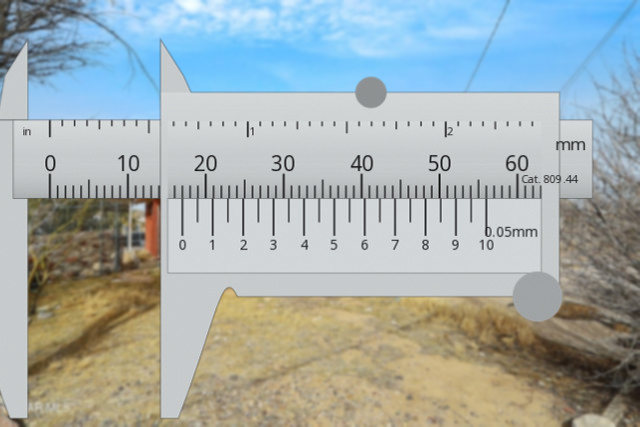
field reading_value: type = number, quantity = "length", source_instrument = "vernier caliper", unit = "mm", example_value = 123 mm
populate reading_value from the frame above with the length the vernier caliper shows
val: 17.0 mm
